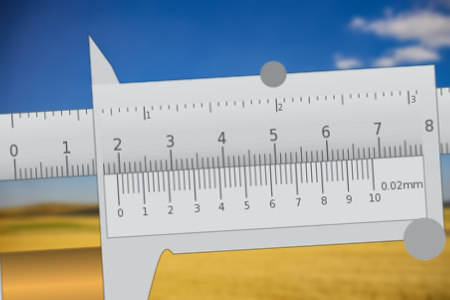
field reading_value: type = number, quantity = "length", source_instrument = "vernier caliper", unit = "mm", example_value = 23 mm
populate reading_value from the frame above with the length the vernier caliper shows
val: 19.5 mm
